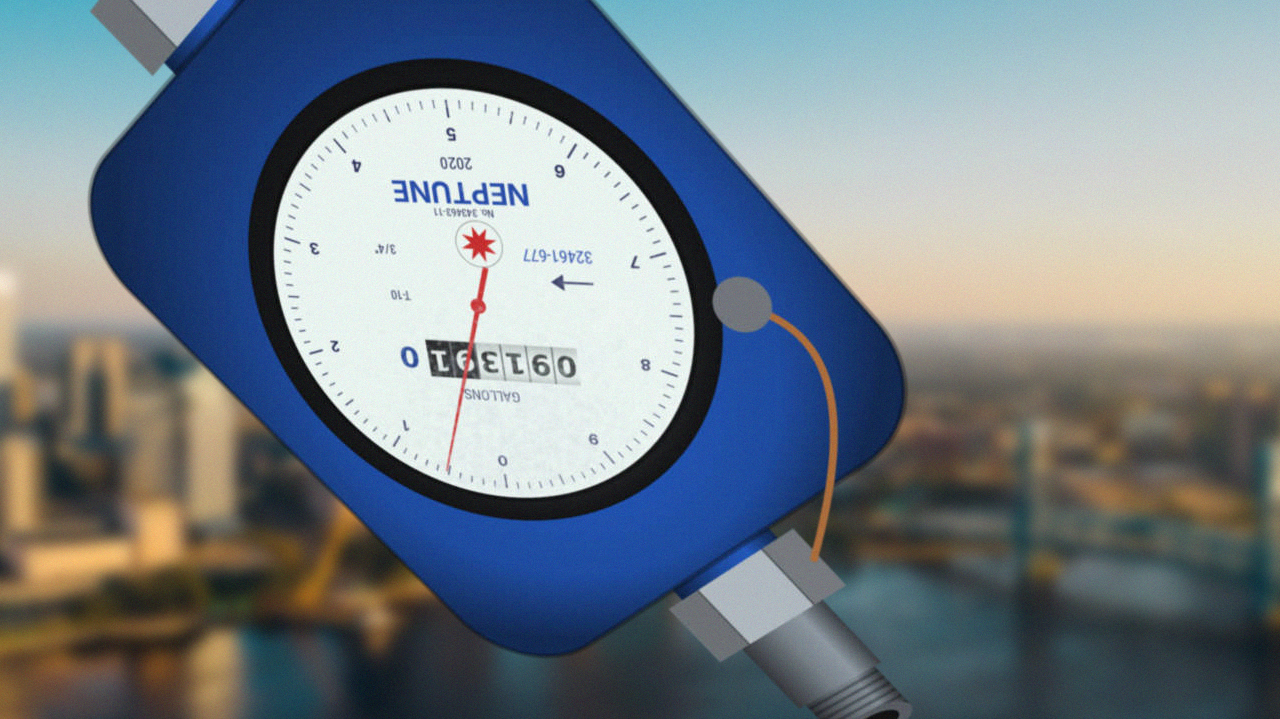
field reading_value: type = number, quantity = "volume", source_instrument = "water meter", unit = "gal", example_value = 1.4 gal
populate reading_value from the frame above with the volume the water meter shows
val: 913910.5 gal
